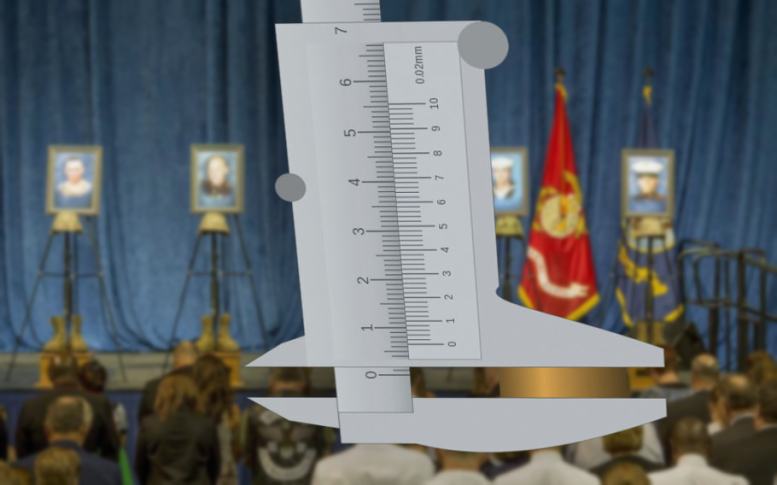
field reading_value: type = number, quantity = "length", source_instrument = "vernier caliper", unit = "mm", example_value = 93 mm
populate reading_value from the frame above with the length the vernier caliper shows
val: 6.5 mm
